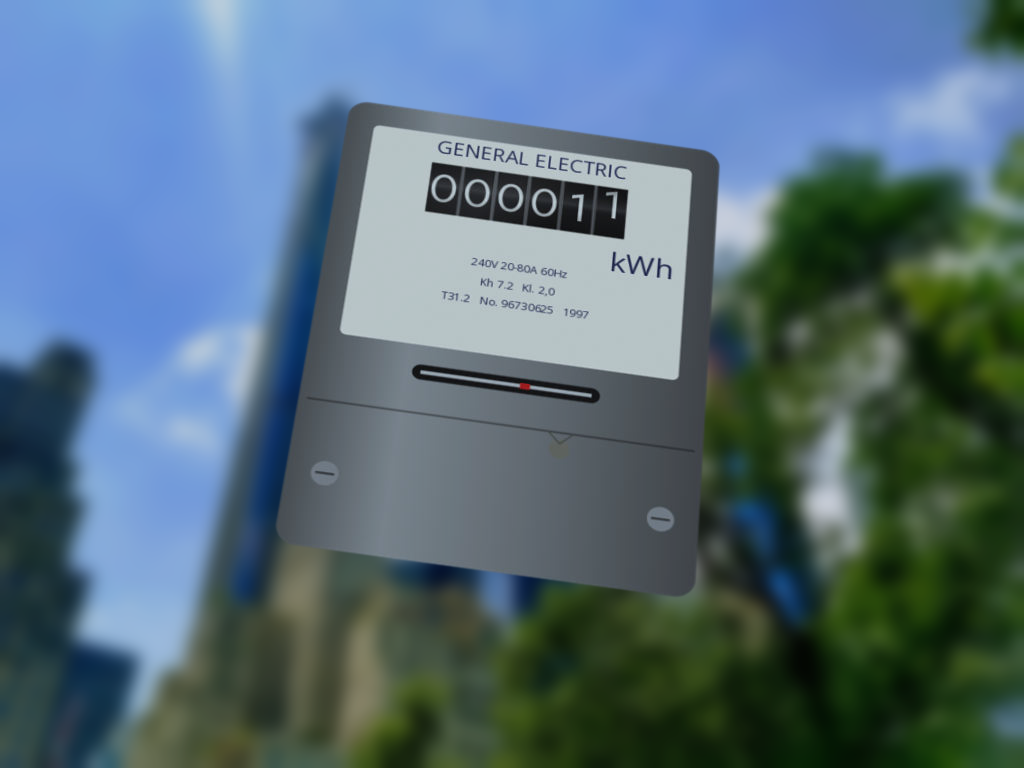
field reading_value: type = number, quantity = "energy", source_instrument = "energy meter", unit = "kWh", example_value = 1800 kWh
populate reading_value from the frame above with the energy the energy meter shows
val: 11 kWh
